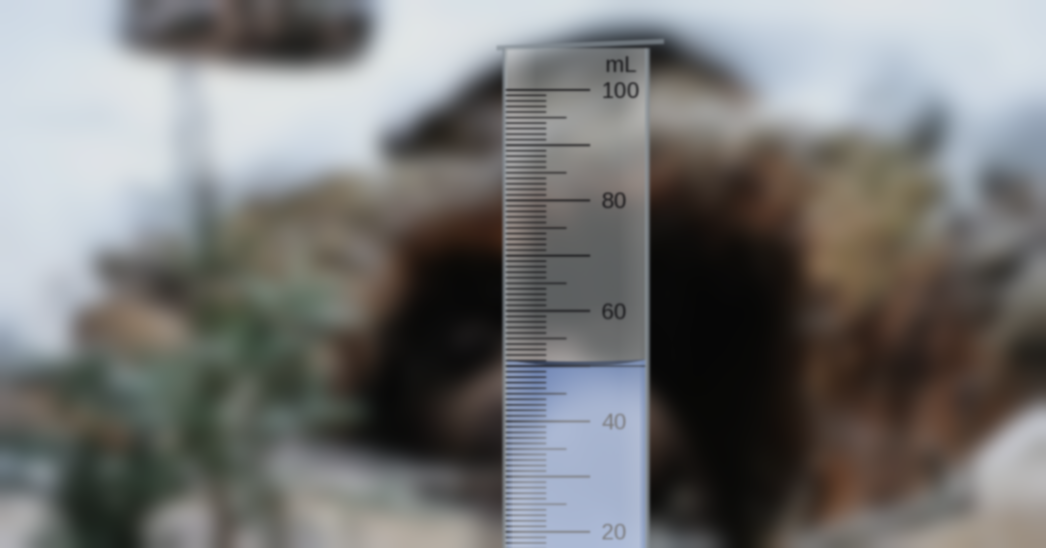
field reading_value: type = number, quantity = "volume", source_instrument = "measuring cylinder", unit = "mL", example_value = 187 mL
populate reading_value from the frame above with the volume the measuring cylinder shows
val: 50 mL
